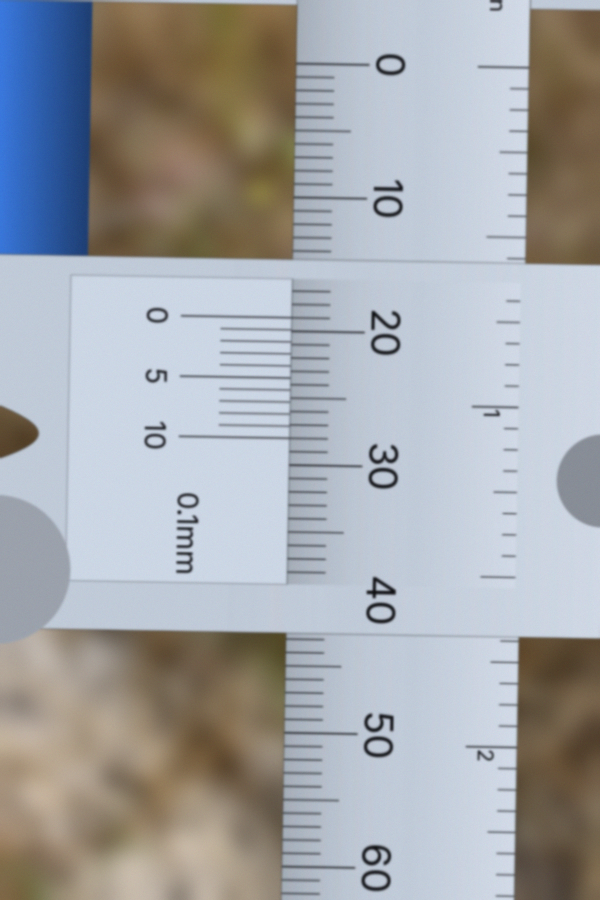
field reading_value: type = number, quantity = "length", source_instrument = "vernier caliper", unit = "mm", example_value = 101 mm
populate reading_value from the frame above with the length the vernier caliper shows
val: 19.0 mm
